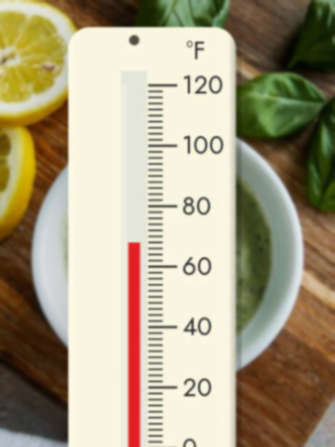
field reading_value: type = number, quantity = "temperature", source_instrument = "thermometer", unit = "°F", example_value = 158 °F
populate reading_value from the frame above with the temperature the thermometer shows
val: 68 °F
